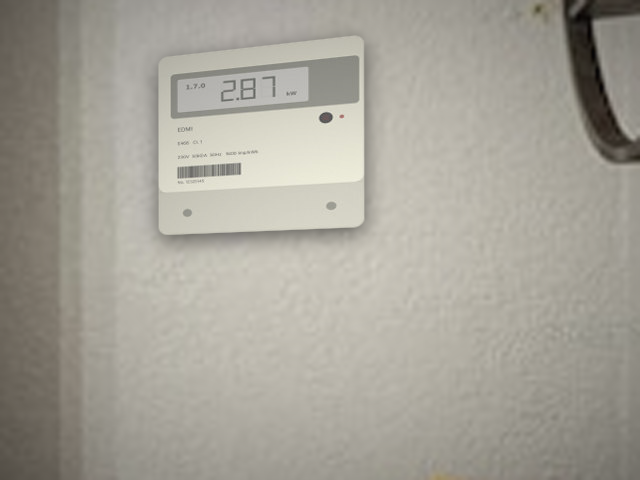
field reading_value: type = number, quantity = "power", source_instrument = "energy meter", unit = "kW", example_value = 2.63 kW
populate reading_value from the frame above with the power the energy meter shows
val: 2.87 kW
